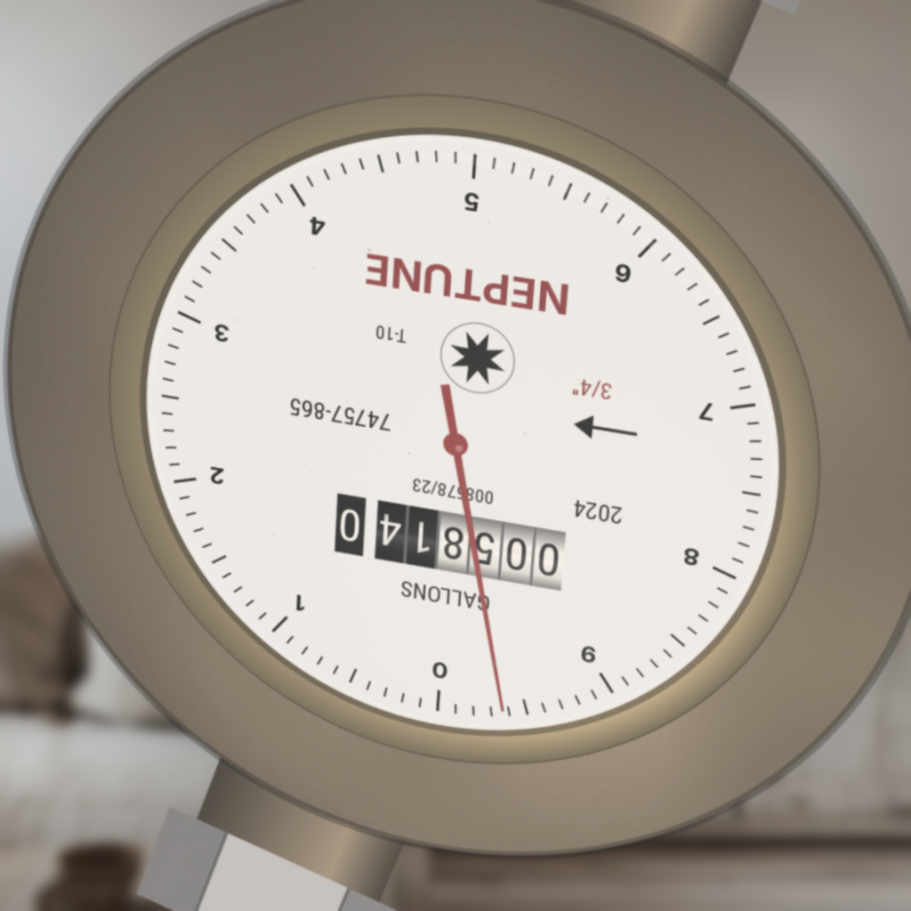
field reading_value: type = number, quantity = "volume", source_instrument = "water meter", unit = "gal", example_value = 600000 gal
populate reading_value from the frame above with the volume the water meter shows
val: 58139.6 gal
